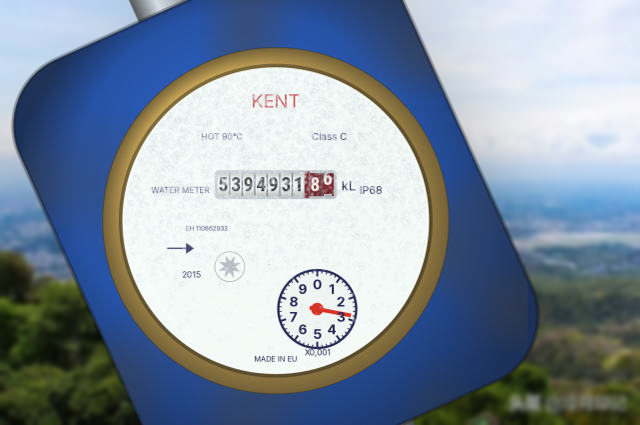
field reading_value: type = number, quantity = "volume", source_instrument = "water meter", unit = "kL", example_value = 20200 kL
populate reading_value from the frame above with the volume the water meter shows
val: 5394931.862 kL
